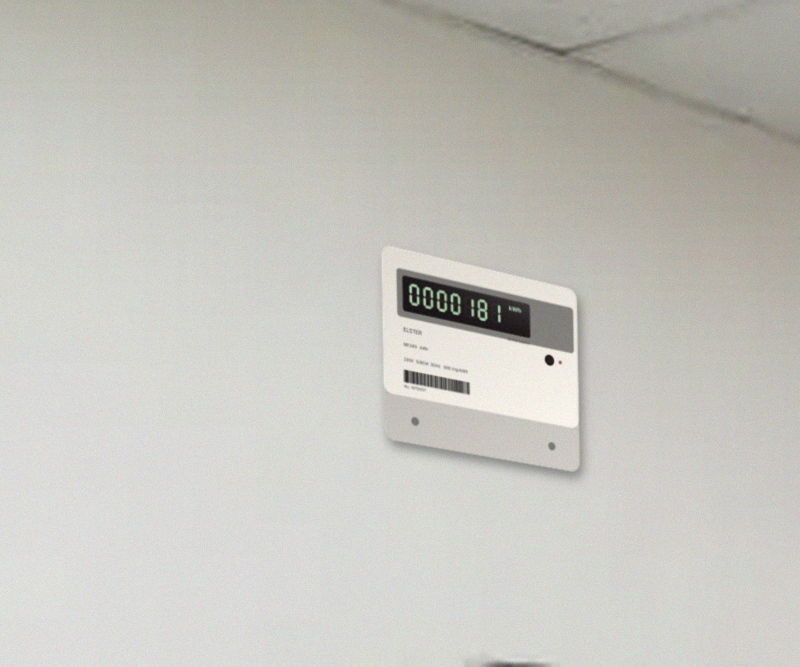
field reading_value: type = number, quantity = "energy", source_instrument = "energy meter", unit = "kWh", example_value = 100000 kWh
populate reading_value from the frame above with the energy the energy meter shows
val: 181 kWh
